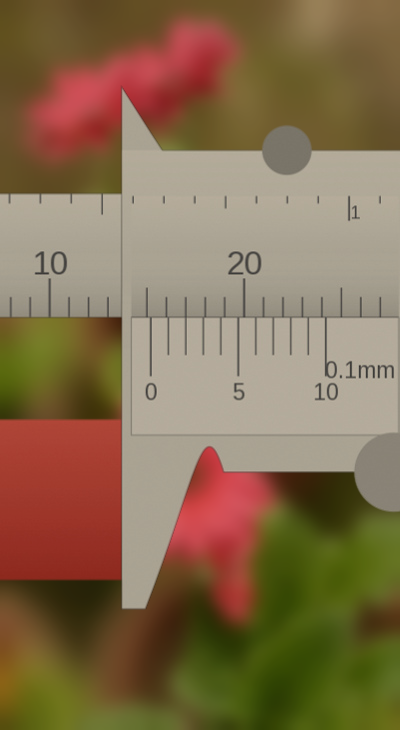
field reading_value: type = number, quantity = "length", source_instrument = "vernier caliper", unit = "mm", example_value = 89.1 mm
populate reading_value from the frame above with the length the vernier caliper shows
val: 15.2 mm
